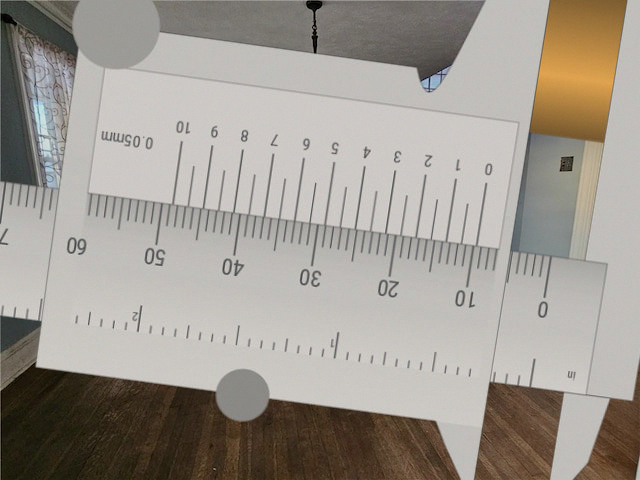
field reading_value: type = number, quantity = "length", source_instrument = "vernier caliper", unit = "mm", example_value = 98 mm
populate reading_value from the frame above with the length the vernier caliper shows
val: 9.6 mm
